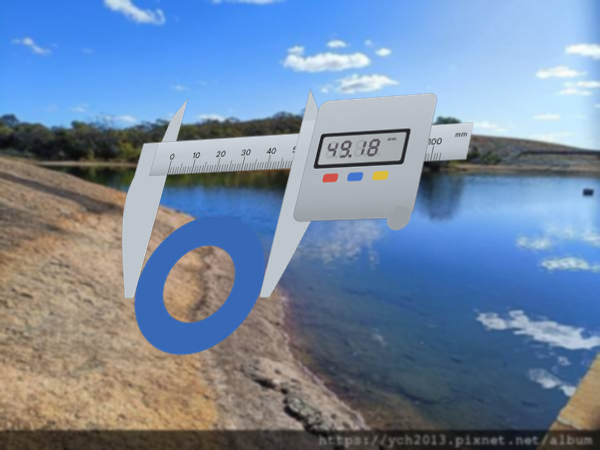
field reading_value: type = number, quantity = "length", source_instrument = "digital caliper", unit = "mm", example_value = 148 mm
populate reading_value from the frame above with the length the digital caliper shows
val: 49.18 mm
